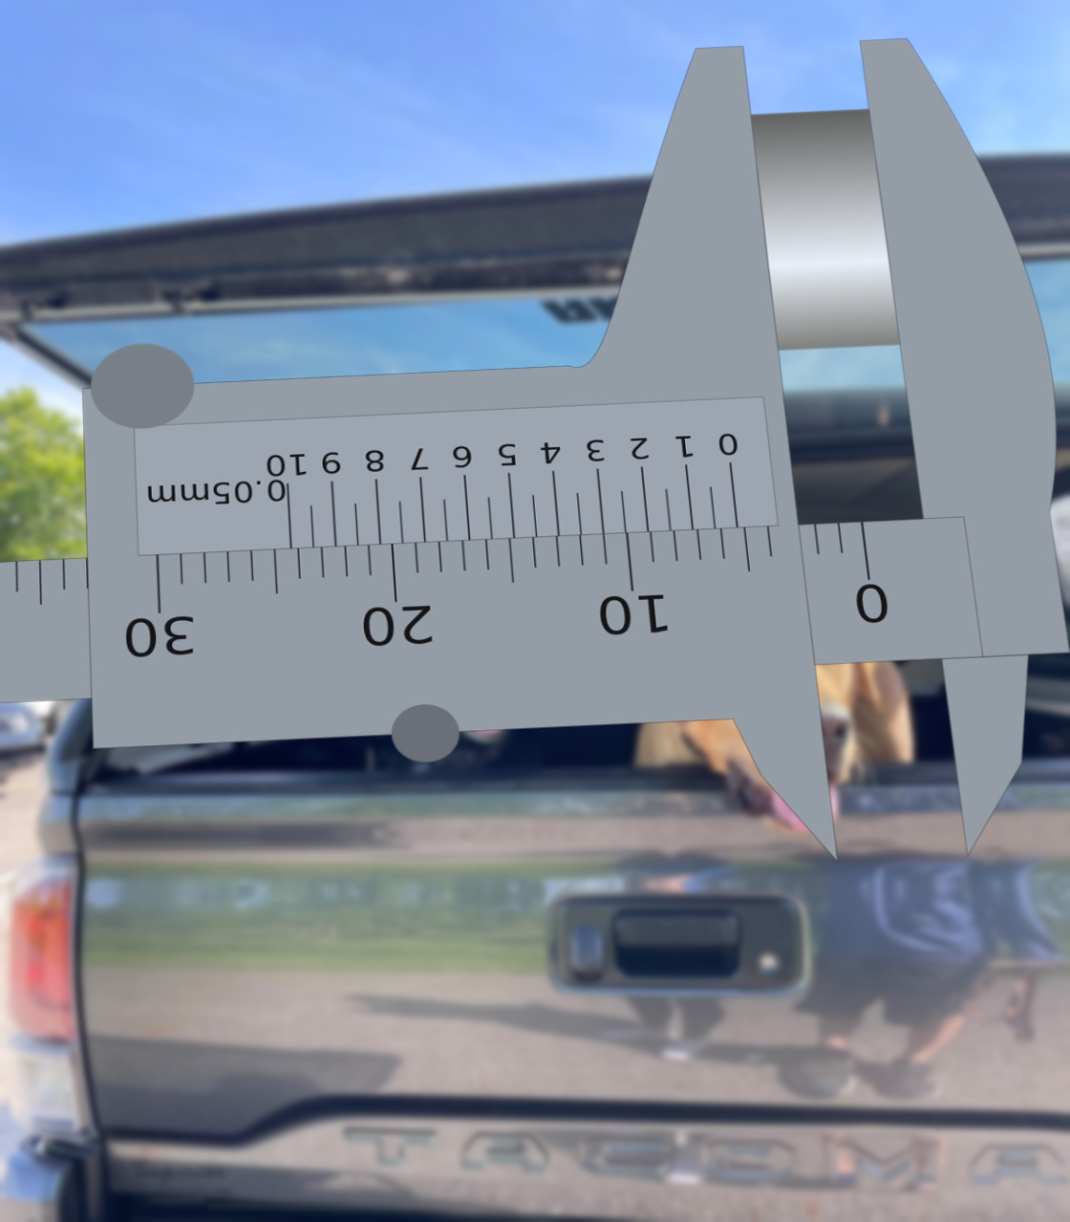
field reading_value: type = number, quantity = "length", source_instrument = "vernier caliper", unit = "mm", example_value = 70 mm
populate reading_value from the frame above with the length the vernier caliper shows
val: 5.30 mm
